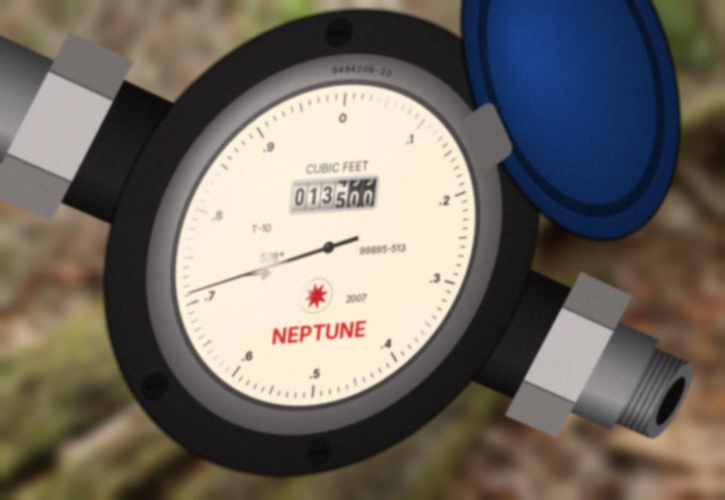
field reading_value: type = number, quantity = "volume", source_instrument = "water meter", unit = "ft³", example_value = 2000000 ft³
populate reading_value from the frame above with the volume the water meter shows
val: 13499.71 ft³
